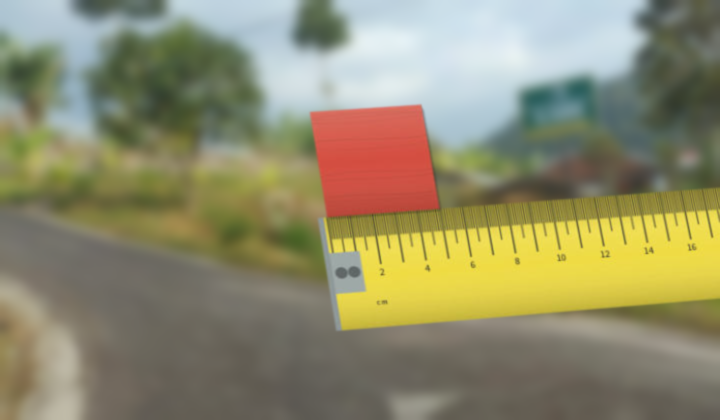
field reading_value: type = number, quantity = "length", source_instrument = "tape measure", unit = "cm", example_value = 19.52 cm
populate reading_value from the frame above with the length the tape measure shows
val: 5 cm
